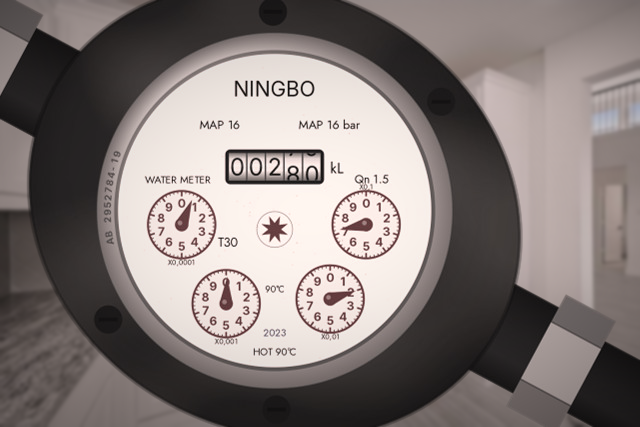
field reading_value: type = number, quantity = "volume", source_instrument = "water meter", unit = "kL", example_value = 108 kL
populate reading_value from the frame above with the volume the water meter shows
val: 279.7200 kL
